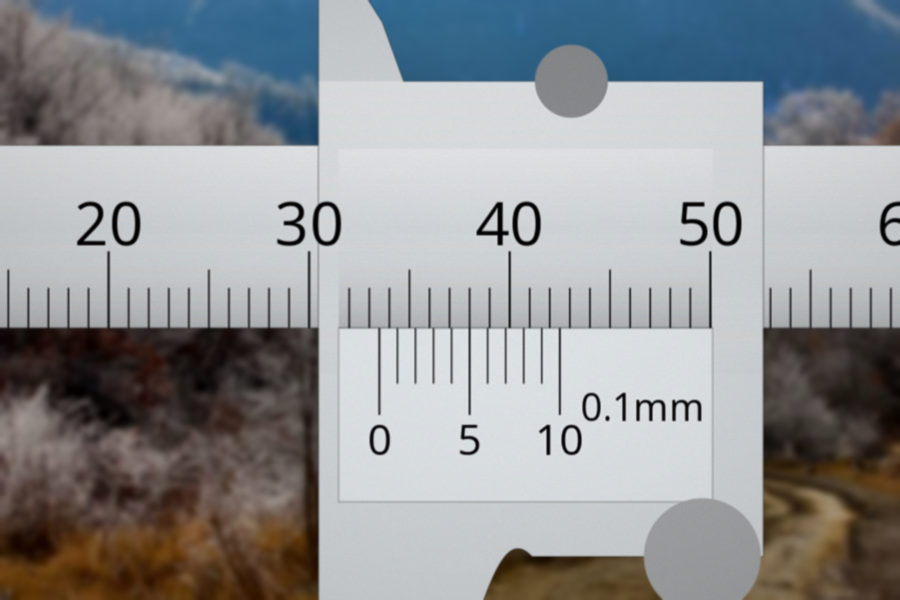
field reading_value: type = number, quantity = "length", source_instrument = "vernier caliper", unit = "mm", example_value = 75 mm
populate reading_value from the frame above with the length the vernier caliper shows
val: 33.5 mm
